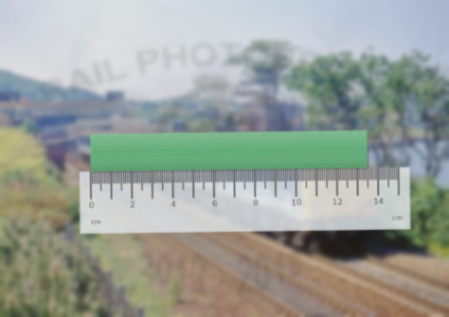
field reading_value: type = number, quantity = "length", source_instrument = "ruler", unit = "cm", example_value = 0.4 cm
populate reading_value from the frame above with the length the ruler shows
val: 13.5 cm
